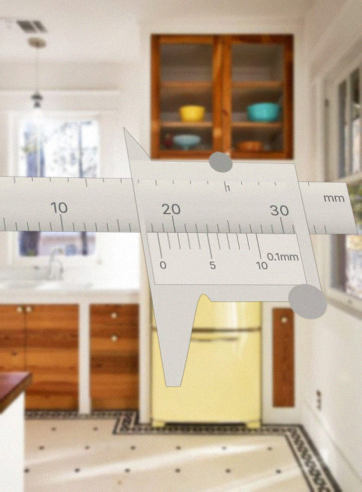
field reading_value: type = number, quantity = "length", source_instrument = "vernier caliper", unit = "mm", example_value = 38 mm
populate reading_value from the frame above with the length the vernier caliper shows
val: 18.4 mm
